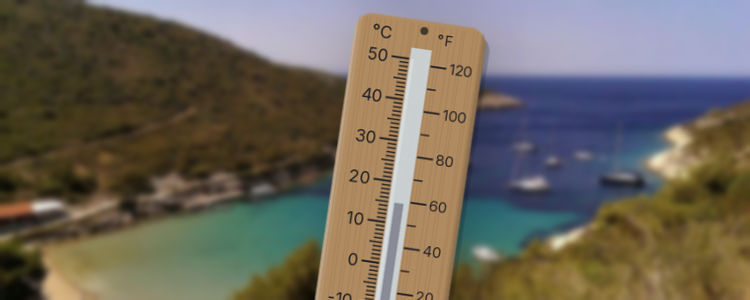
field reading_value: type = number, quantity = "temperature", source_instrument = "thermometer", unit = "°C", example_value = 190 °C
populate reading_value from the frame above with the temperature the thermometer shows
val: 15 °C
